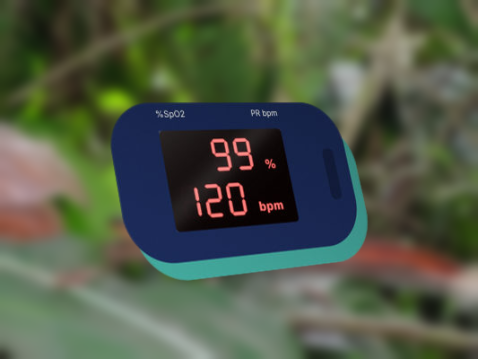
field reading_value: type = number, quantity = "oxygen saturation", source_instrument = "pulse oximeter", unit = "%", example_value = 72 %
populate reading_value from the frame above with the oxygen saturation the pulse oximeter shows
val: 99 %
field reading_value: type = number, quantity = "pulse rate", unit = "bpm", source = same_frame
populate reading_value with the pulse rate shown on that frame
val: 120 bpm
